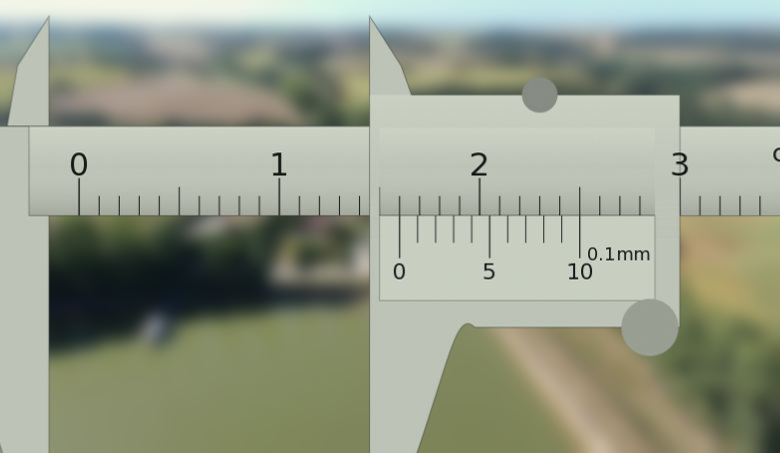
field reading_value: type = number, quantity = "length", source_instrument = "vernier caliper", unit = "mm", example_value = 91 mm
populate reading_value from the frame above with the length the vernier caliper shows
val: 16.0 mm
